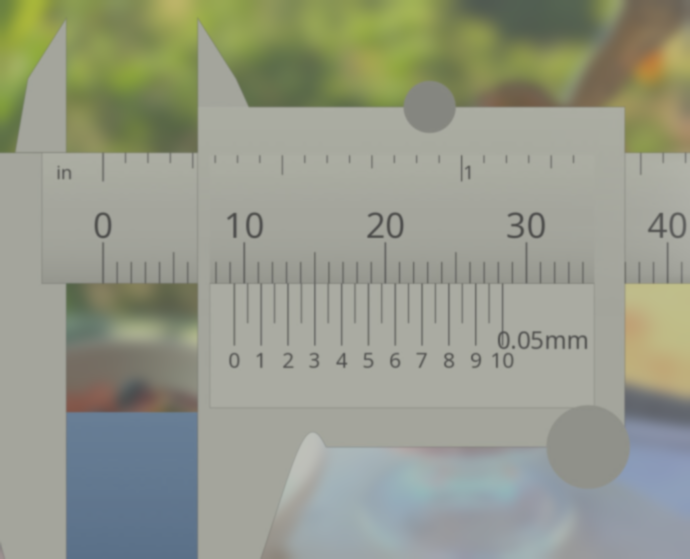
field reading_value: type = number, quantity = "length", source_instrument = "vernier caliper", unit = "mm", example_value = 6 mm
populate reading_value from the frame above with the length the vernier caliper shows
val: 9.3 mm
